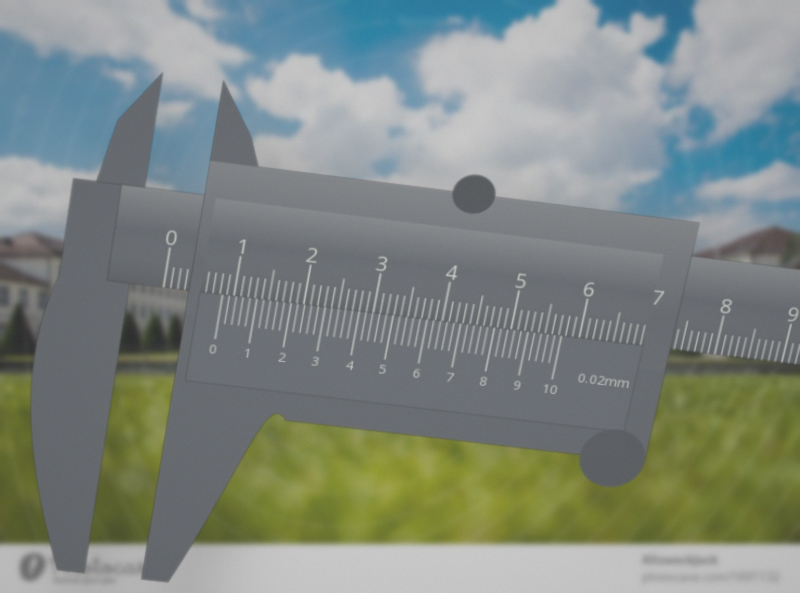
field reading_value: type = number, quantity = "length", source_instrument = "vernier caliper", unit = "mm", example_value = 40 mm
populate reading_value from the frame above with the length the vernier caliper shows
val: 8.4 mm
